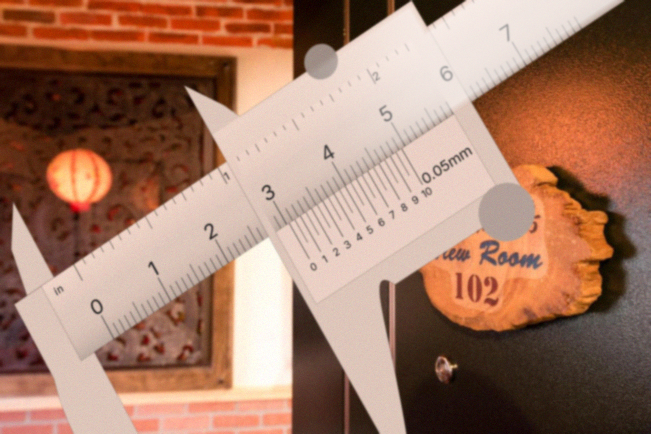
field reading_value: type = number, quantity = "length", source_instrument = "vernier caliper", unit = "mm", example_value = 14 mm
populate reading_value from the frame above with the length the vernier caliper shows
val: 30.4 mm
